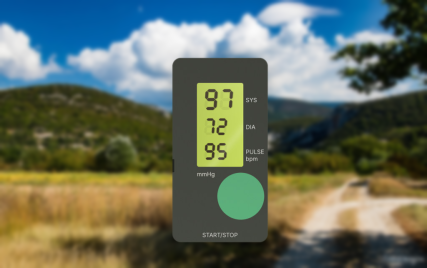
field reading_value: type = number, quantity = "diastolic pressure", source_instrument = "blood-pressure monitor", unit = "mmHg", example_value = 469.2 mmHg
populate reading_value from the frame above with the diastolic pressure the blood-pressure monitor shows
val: 72 mmHg
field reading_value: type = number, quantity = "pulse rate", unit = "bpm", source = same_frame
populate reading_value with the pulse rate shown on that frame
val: 95 bpm
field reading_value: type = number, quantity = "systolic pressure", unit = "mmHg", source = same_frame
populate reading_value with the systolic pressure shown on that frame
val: 97 mmHg
